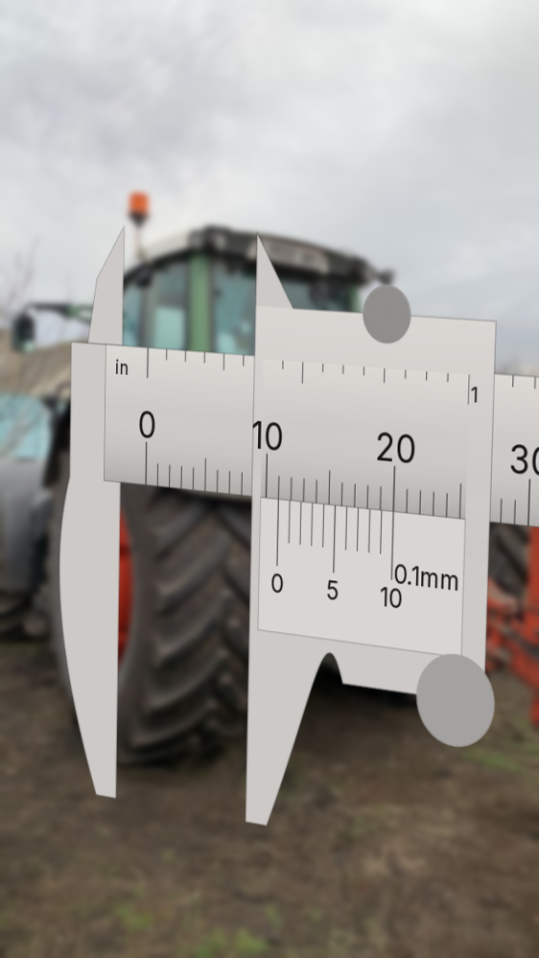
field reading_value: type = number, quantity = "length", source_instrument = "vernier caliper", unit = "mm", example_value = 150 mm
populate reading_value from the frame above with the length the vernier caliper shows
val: 11.0 mm
